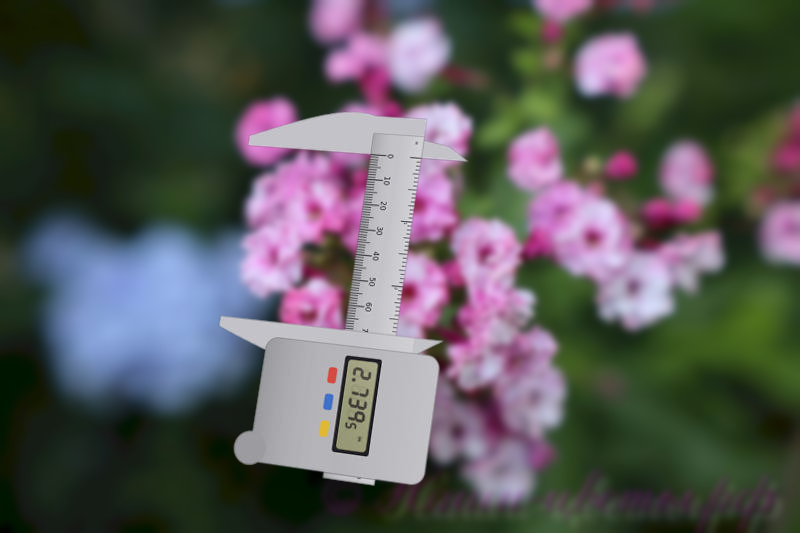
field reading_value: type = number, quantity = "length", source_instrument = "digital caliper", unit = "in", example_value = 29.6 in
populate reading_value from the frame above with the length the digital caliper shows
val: 2.7395 in
